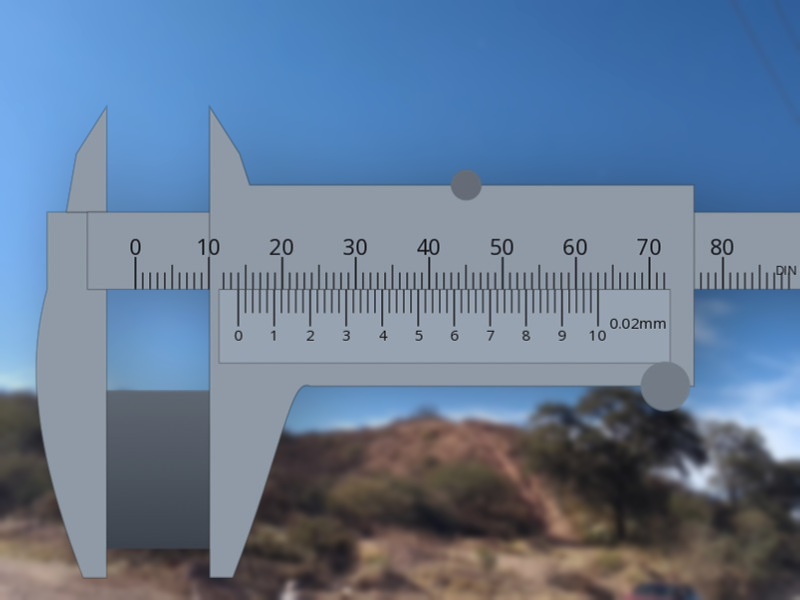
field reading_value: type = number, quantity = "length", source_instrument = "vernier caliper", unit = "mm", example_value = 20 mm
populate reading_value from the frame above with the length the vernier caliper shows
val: 14.0 mm
